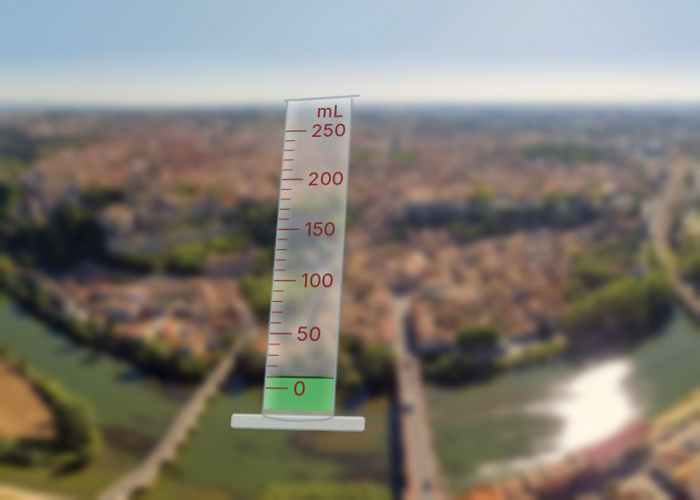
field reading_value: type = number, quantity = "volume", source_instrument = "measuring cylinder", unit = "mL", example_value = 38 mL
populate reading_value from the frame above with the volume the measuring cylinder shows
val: 10 mL
